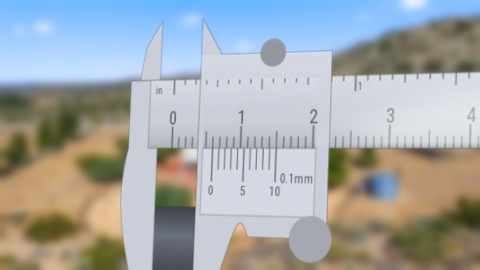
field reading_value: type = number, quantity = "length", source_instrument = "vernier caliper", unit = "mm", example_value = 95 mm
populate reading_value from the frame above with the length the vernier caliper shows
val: 6.0 mm
